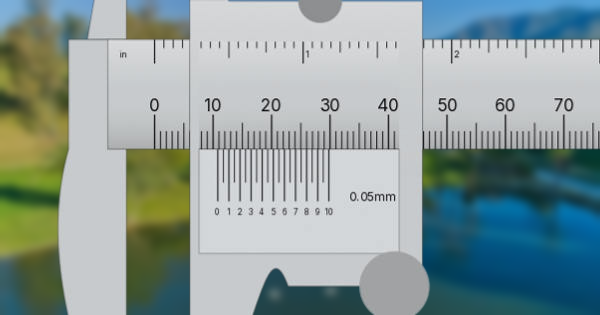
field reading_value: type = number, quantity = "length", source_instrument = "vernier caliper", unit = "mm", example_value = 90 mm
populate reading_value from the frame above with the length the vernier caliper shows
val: 10.8 mm
